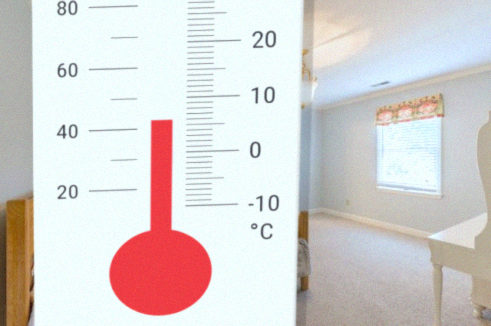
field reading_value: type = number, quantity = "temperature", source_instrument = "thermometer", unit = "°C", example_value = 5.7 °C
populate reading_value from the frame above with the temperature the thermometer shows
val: 6 °C
